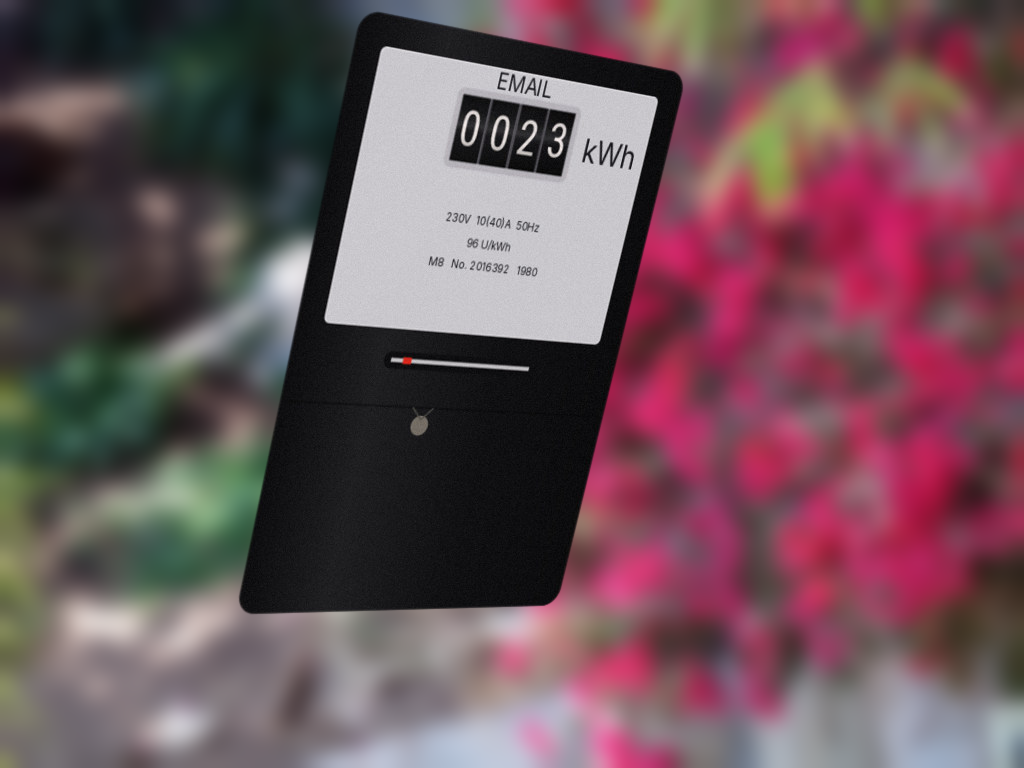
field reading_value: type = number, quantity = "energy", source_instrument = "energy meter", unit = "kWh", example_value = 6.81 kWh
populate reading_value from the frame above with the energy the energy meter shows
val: 23 kWh
